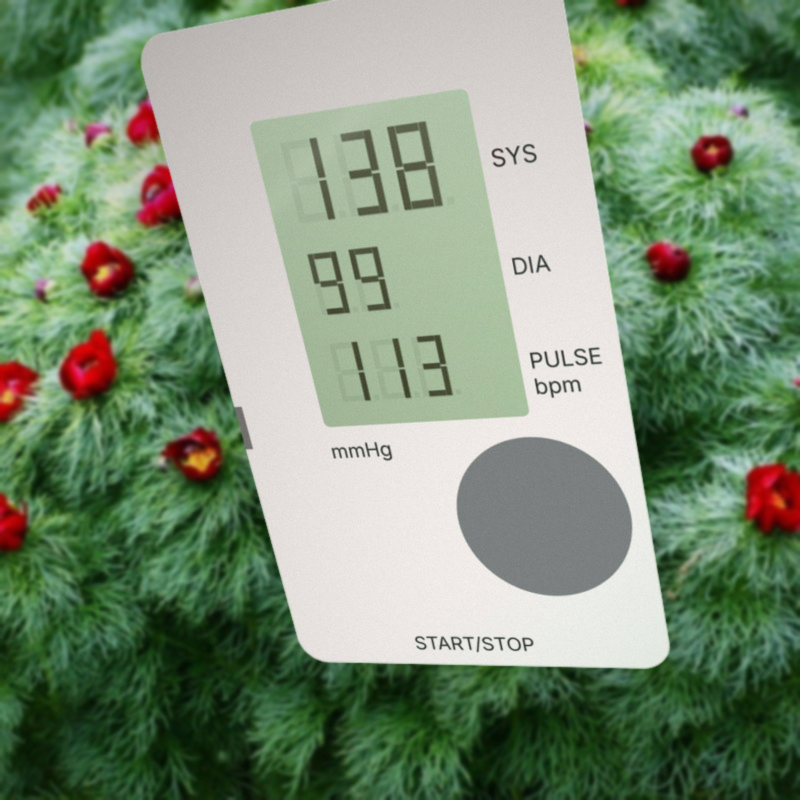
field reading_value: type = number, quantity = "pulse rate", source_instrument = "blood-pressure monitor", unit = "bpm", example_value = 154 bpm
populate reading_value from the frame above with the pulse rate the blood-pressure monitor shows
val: 113 bpm
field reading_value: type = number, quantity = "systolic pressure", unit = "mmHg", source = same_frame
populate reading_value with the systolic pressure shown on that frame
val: 138 mmHg
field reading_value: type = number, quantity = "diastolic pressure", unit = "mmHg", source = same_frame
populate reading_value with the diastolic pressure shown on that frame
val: 99 mmHg
